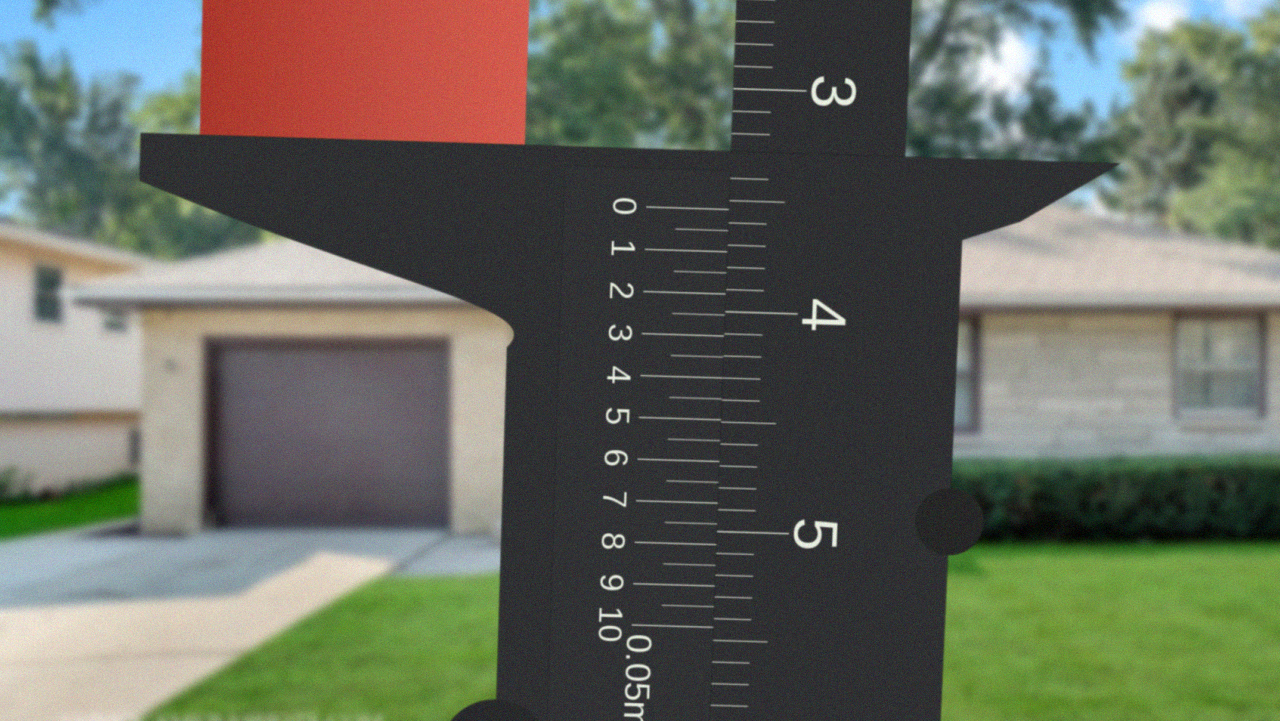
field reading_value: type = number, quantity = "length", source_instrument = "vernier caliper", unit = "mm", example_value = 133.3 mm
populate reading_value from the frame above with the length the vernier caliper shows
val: 35.4 mm
